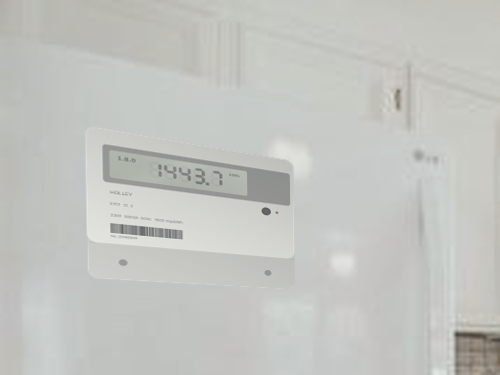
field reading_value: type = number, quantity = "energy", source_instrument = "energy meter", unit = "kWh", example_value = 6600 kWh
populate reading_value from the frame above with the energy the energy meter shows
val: 1443.7 kWh
